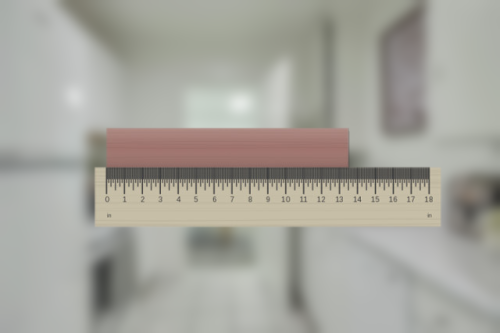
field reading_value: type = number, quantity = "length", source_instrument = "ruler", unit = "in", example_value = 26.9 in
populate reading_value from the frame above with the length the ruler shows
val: 13.5 in
